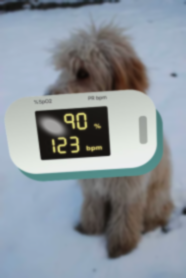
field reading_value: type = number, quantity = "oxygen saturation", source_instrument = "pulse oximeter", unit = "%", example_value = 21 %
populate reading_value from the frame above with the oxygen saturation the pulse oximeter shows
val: 90 %
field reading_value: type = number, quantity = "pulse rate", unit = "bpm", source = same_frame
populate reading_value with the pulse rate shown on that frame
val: 123 bpm
